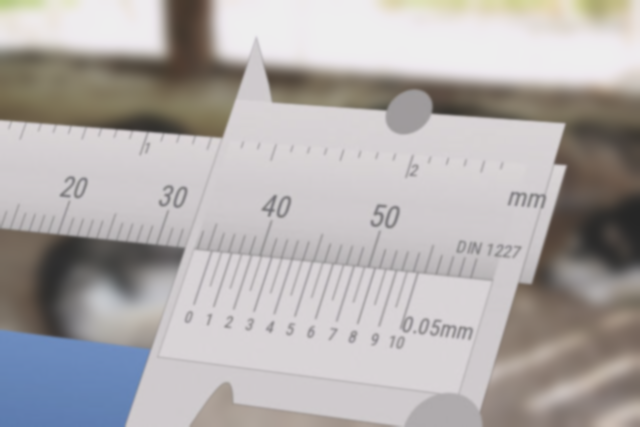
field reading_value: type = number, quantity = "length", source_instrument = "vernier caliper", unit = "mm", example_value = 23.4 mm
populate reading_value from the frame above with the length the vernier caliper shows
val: 35.4 mm
